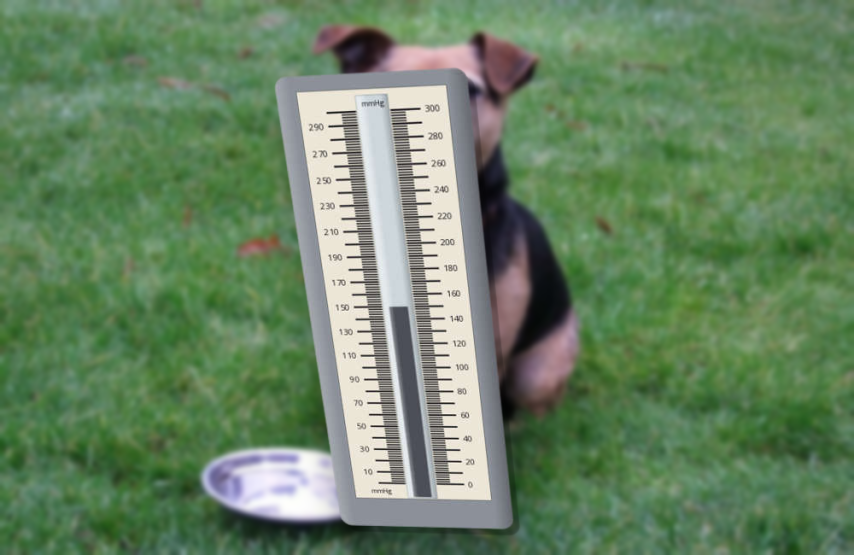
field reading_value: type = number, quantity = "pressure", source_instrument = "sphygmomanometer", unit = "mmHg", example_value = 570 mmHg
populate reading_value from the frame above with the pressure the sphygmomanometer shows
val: 150 mmHg
